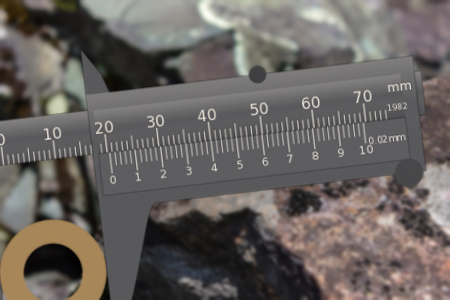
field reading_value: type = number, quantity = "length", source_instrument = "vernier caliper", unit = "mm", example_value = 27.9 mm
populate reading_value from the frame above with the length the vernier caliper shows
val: 20.5 mm
